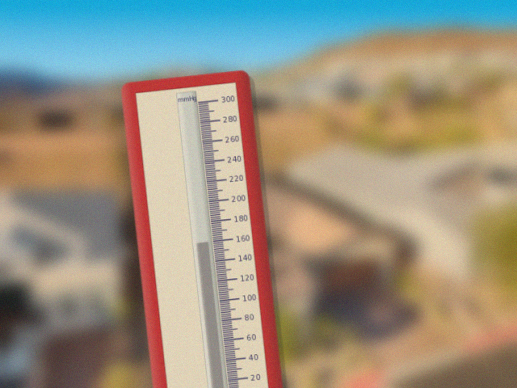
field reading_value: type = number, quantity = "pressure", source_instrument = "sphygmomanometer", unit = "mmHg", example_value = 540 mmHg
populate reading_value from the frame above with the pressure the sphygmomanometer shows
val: 160 mmHg
